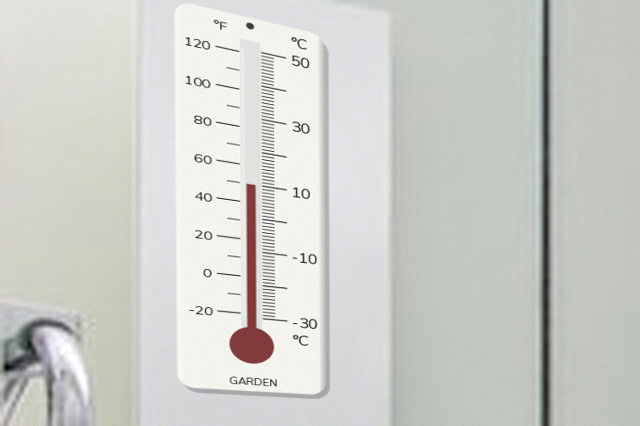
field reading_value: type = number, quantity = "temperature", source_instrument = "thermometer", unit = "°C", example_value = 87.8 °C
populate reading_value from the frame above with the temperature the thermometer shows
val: 10 °C
